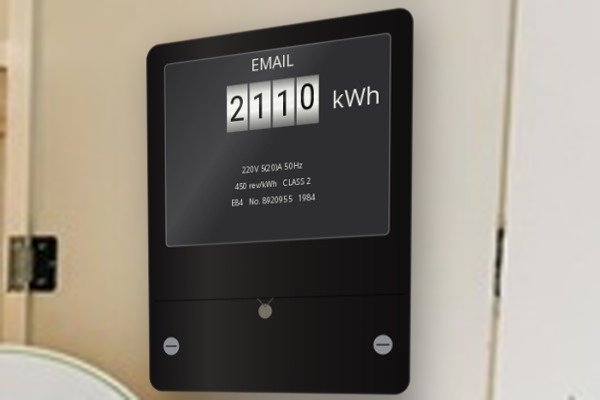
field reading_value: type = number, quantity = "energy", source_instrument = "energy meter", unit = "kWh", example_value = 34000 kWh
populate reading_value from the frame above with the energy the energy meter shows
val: 2110 kWh
